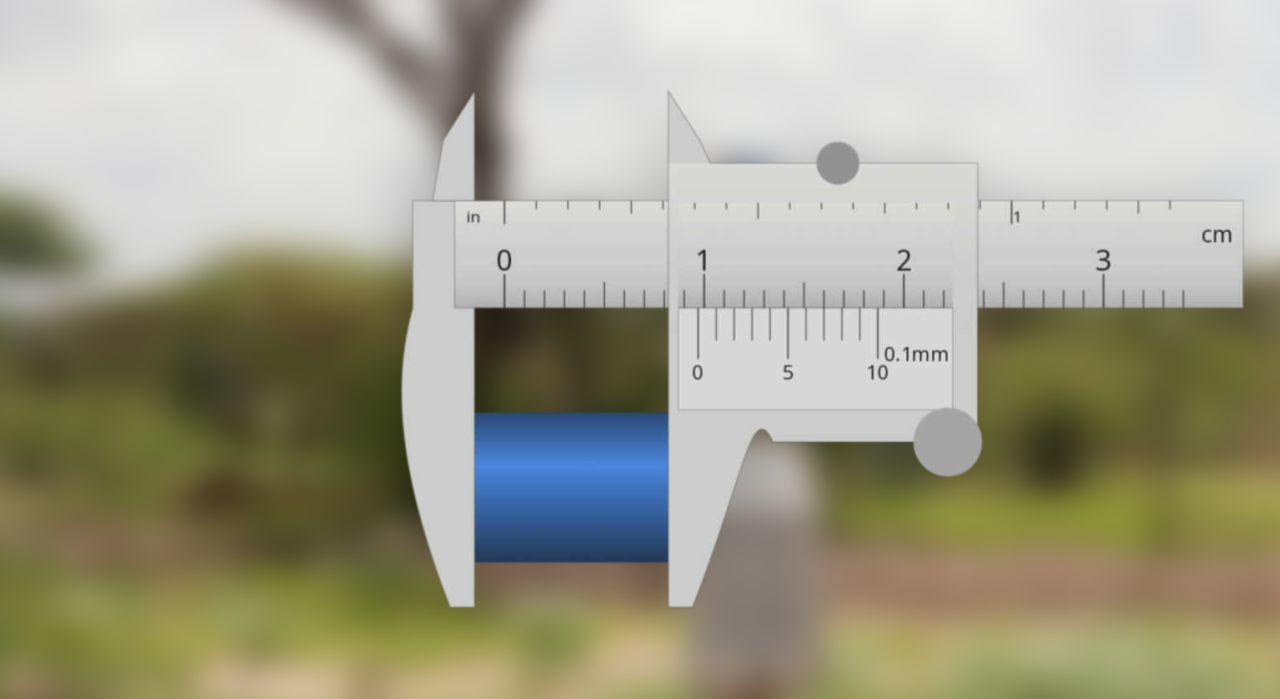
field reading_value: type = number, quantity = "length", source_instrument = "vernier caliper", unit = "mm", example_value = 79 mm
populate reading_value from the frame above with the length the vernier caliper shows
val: 9.7 mm
